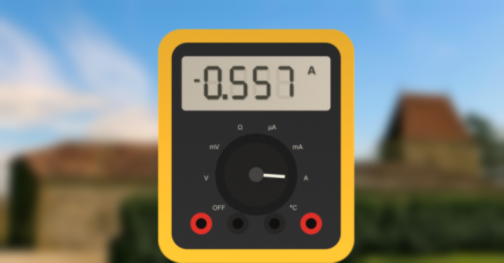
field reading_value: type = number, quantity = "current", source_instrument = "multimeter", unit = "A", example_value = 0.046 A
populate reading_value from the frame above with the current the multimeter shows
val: -0.557 A
